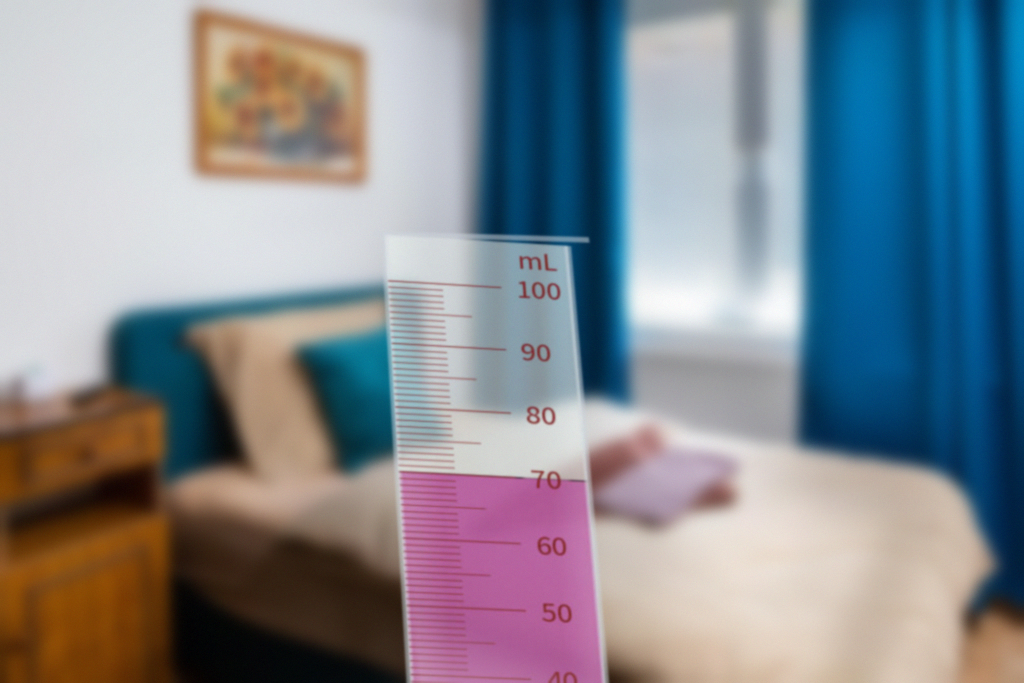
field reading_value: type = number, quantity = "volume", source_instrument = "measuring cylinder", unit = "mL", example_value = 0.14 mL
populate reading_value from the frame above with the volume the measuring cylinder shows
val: 70 mL
